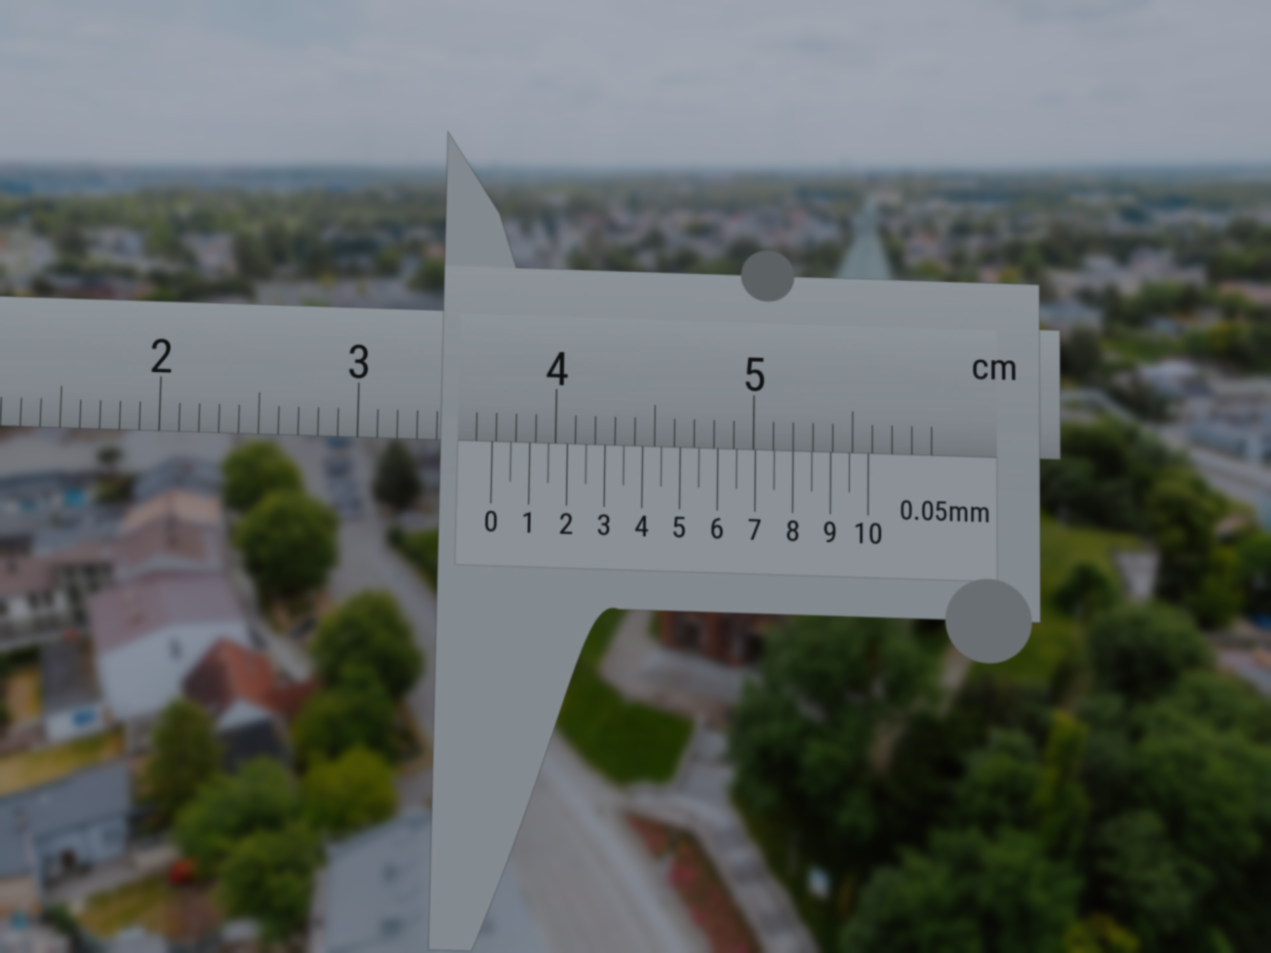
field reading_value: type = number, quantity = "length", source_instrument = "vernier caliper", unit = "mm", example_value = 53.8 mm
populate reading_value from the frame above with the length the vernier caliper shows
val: 36.8 mm
